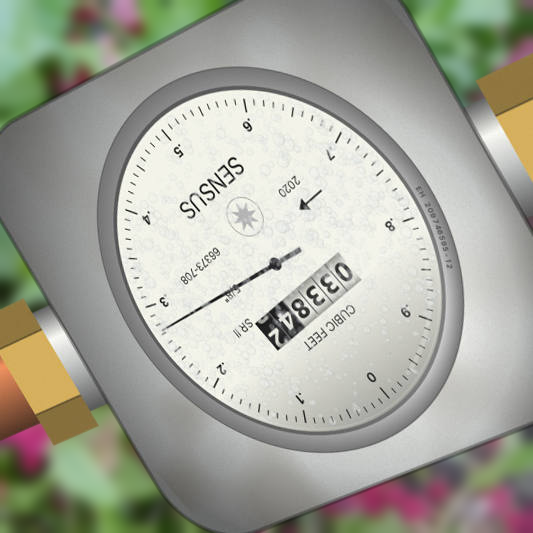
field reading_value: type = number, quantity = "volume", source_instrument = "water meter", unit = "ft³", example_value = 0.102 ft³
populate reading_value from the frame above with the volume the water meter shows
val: 33842.27 ft³
